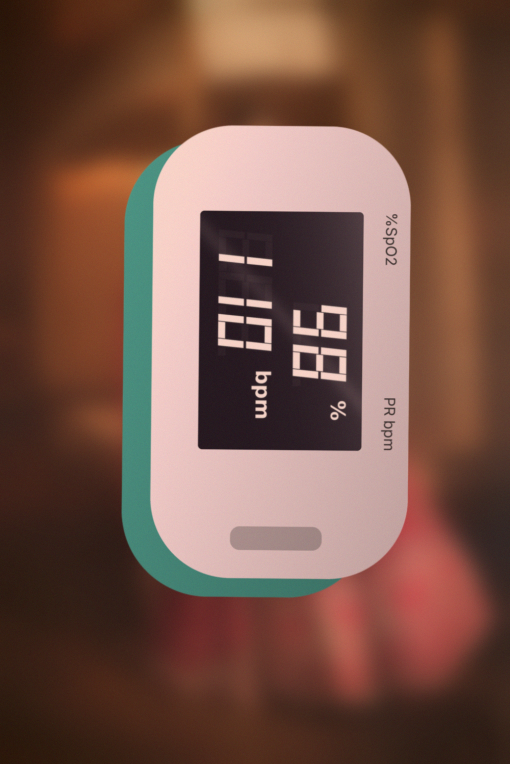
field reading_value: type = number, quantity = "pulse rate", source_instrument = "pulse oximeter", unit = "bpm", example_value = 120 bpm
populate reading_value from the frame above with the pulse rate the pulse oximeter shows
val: 110 bpm
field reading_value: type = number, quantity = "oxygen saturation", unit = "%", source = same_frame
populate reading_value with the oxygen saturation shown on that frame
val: 98 %
